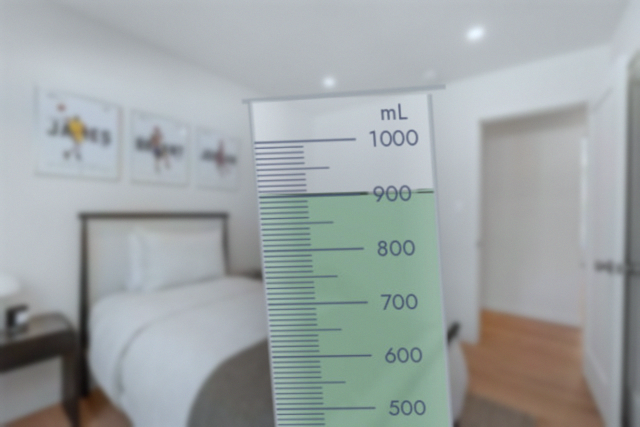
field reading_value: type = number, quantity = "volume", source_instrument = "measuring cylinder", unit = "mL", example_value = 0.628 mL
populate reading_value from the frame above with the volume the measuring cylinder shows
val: 900 mL
